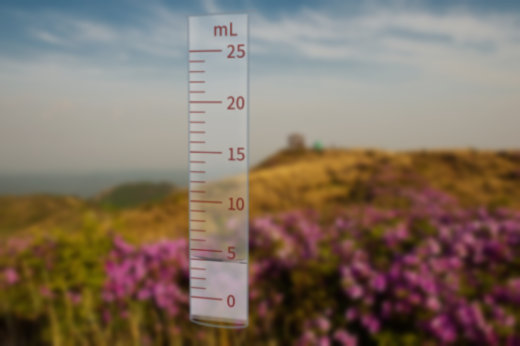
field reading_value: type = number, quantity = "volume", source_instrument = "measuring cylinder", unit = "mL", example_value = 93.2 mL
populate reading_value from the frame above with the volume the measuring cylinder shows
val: 4 mL
